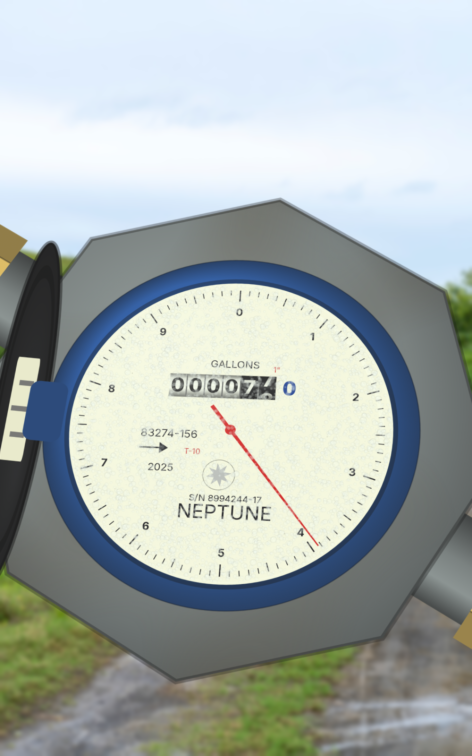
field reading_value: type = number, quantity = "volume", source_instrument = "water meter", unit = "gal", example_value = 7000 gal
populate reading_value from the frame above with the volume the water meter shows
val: 773.9 gal
